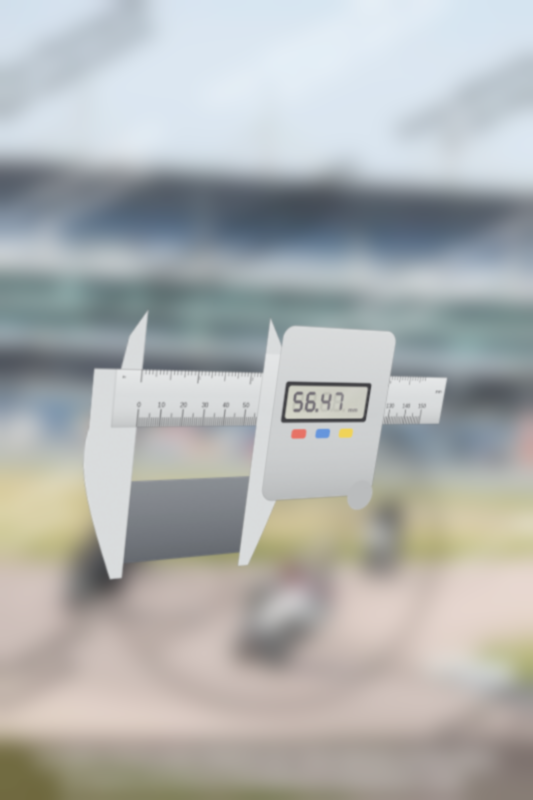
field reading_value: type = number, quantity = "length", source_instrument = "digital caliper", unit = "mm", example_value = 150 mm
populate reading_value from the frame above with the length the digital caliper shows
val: 56.47 mm
